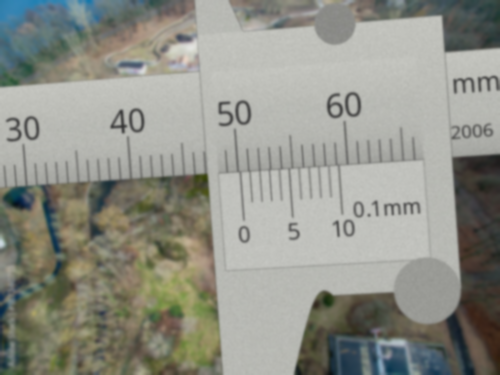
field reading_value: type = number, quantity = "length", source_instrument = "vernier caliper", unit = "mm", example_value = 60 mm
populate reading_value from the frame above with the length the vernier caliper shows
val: 50.2 mm
